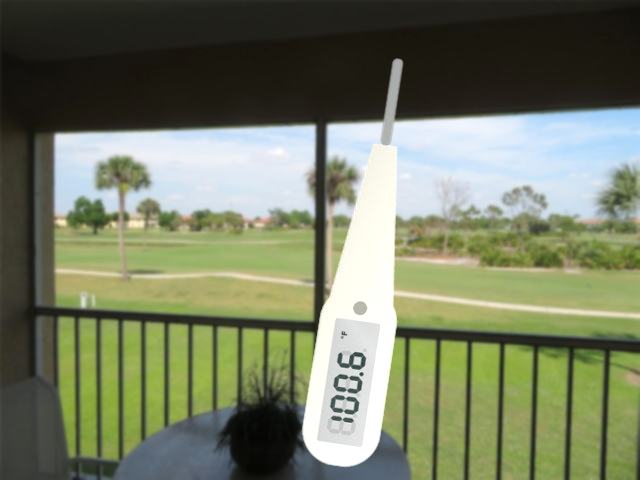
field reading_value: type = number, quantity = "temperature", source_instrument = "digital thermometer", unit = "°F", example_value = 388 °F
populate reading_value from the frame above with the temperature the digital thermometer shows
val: 100.6 °F
